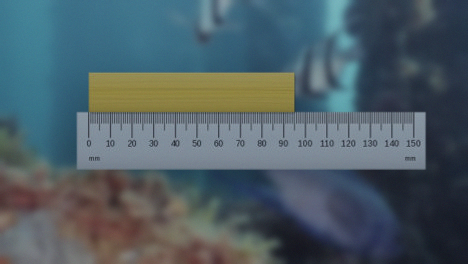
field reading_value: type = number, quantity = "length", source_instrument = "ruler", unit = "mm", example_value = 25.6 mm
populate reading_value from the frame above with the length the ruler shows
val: 95 mm
